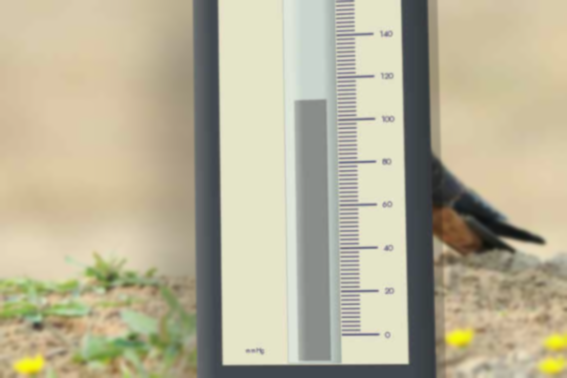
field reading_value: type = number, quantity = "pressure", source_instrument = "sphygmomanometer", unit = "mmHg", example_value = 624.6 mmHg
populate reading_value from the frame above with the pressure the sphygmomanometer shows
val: 110 mmHg
